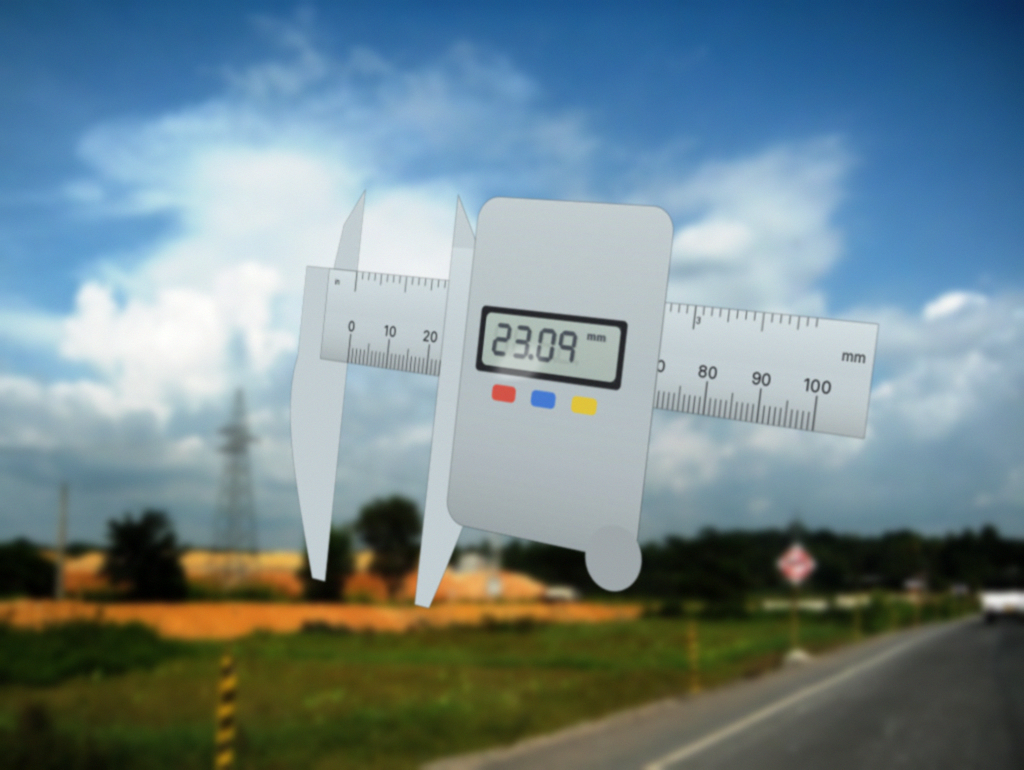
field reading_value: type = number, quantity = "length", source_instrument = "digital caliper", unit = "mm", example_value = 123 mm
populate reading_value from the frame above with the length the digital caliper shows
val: 23.09 mm
